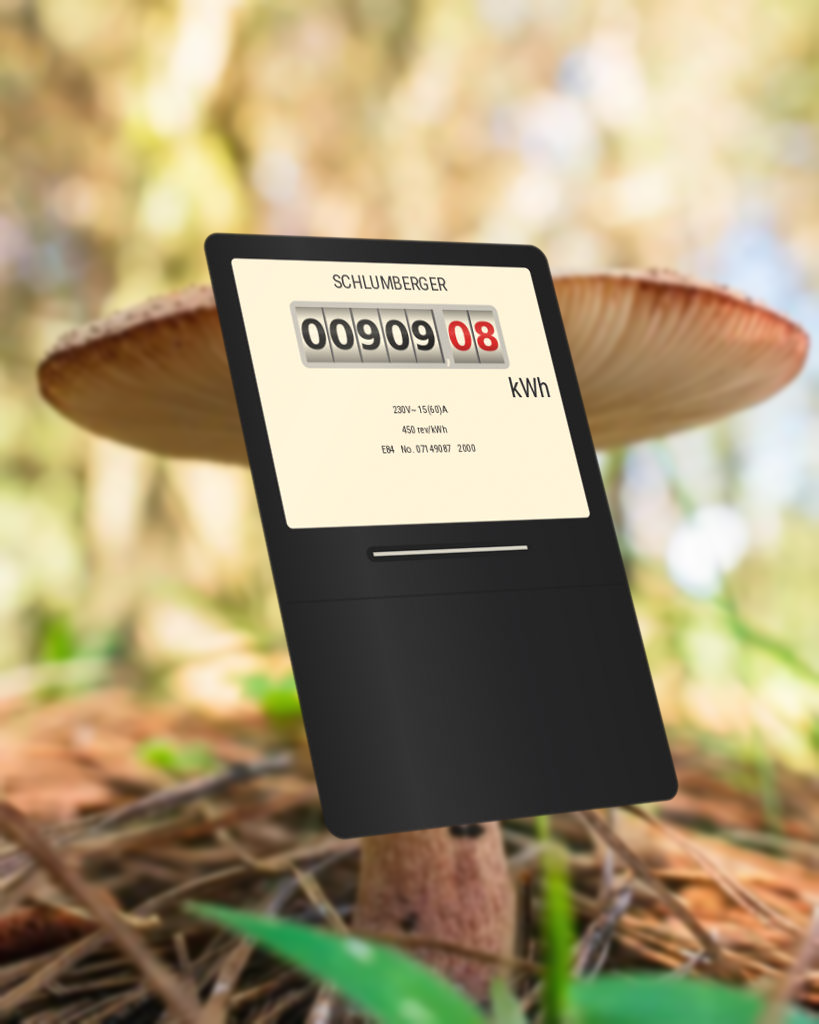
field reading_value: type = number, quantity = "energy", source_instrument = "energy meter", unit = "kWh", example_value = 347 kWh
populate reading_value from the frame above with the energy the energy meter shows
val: 909.08 kWh
